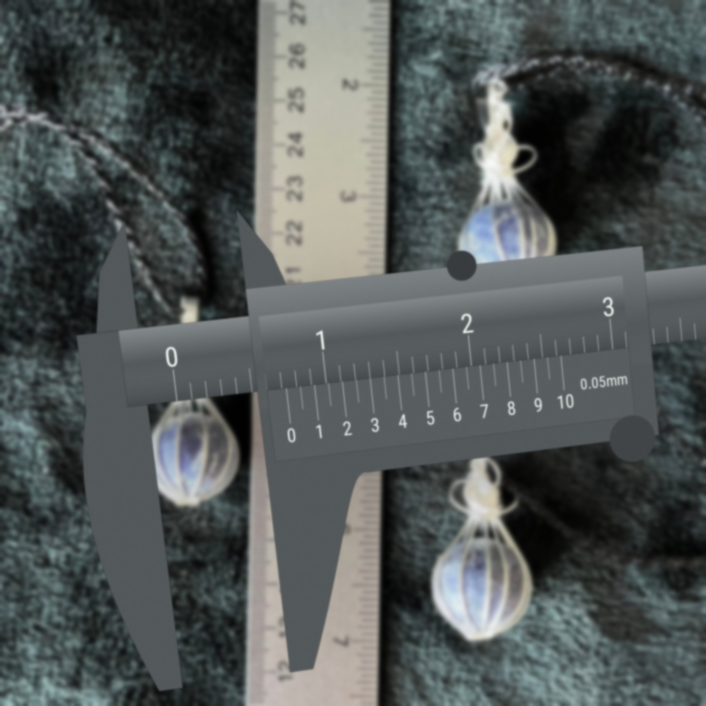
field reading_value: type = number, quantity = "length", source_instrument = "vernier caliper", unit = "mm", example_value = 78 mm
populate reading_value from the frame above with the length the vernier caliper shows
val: 7.3 mm
